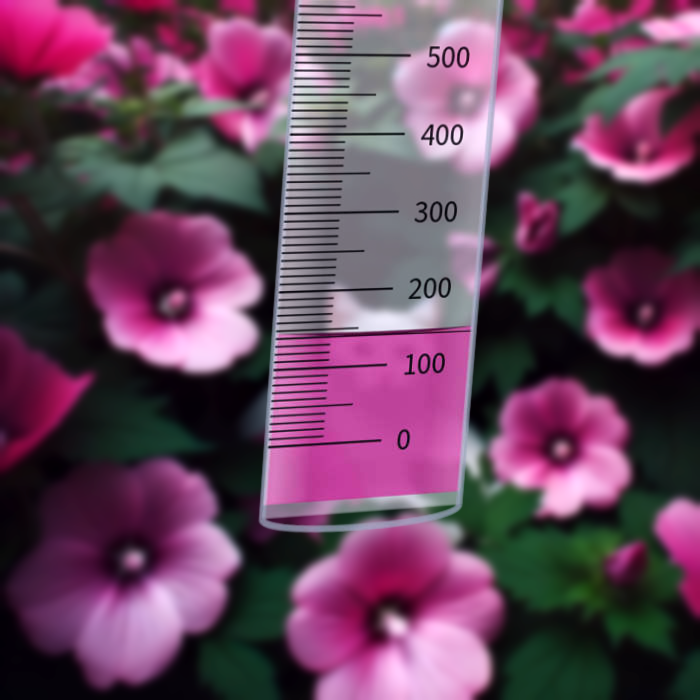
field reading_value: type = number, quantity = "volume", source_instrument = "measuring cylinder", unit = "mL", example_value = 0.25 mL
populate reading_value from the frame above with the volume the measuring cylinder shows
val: 140 mL
